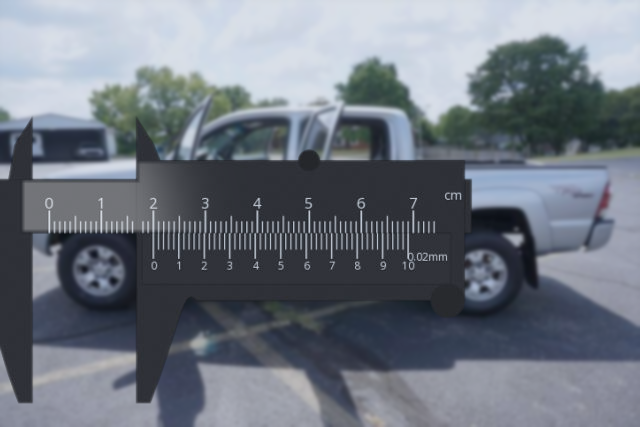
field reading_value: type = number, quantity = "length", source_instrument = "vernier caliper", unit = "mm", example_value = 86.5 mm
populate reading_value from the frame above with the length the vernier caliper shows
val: 20.0 mm
